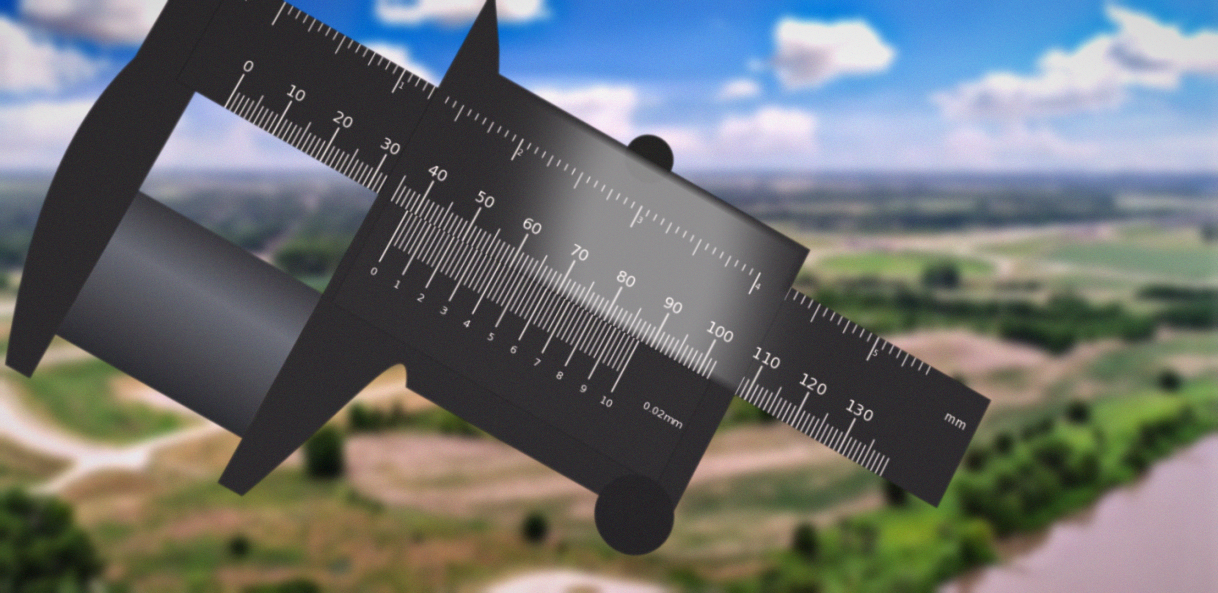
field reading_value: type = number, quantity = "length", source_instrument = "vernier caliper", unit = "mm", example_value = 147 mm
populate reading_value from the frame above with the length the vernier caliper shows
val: 38.5 mm
